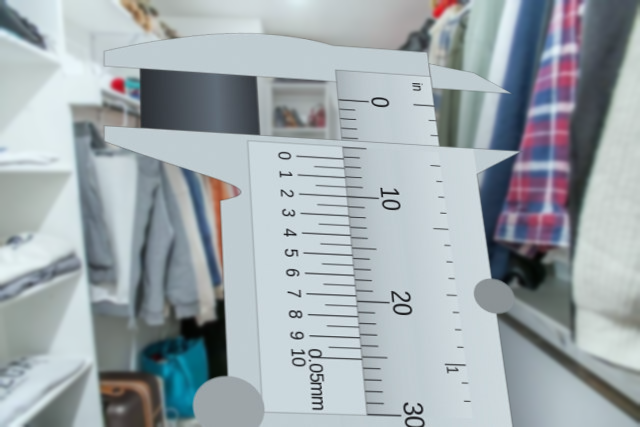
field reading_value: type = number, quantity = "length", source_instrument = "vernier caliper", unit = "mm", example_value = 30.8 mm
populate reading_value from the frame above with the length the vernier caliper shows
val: 6.2 mm
